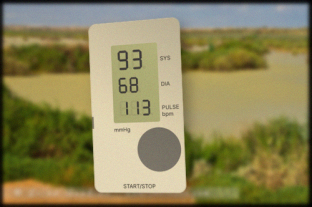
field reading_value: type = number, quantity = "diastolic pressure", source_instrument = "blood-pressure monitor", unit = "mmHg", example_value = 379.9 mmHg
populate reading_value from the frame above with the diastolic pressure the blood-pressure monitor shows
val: 68 mmHg
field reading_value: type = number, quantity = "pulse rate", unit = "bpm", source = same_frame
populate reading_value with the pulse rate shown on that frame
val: 113 bpm
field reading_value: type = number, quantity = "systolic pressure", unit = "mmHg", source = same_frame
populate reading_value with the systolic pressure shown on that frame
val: 93 mmHg
